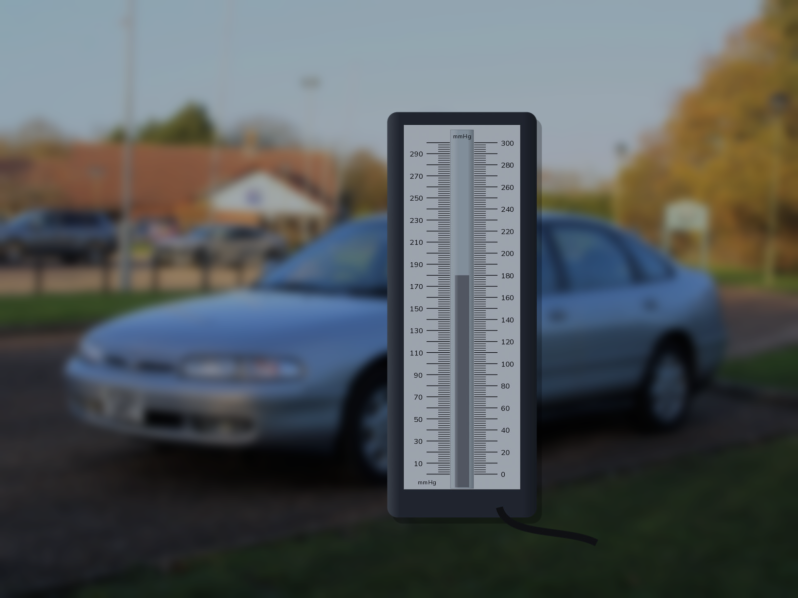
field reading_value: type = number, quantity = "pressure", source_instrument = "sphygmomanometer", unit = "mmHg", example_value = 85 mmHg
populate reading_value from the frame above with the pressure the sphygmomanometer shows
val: 180 mmHg
